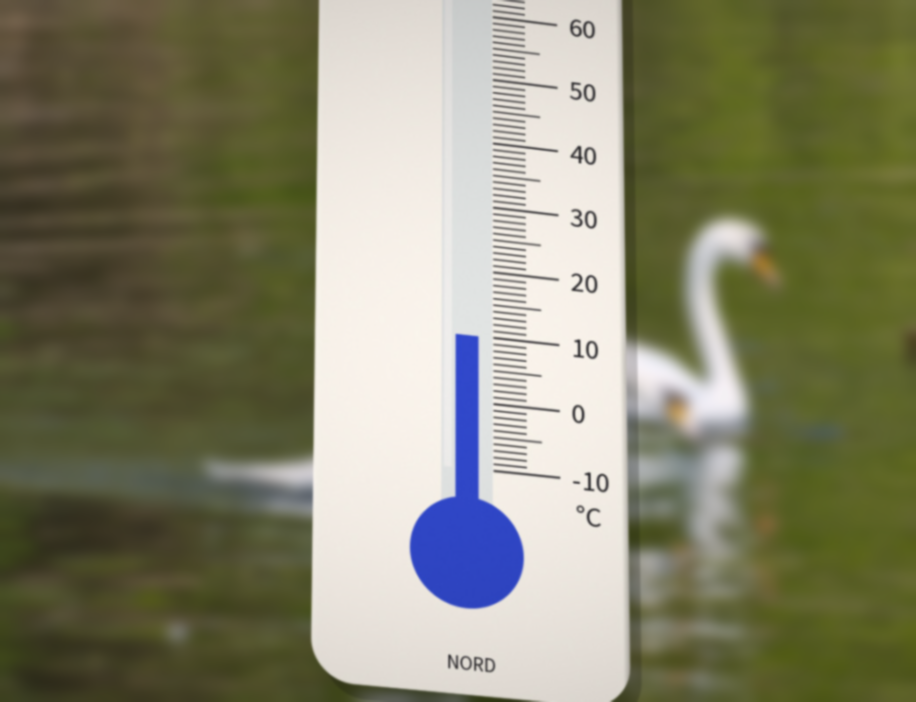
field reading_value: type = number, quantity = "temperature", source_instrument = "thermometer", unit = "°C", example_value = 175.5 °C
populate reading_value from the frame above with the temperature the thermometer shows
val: 10 °C
